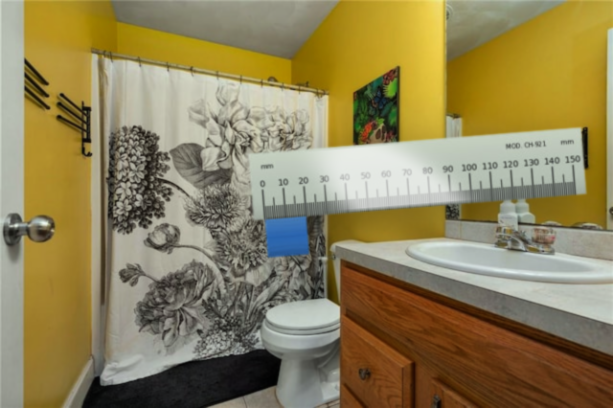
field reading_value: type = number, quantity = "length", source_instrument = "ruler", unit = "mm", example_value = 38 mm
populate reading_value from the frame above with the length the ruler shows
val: 20 mm
